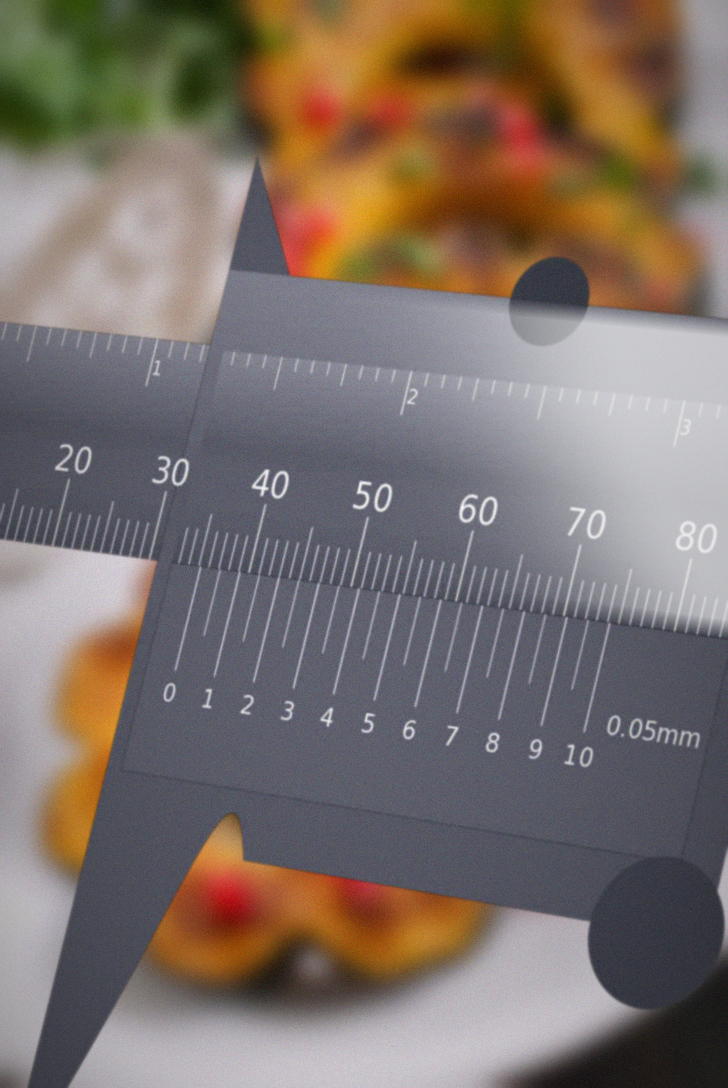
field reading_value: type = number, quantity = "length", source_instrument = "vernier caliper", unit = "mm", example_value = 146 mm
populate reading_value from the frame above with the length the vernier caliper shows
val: 35.2 mm
